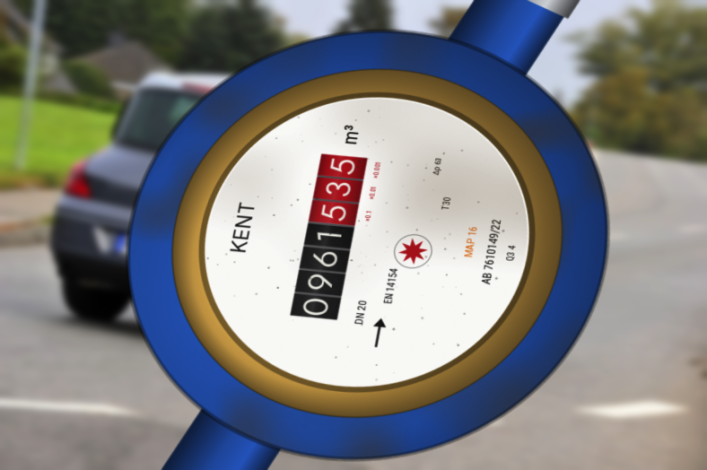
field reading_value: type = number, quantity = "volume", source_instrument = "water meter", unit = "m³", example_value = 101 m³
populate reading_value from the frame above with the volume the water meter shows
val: 961.535 m³
